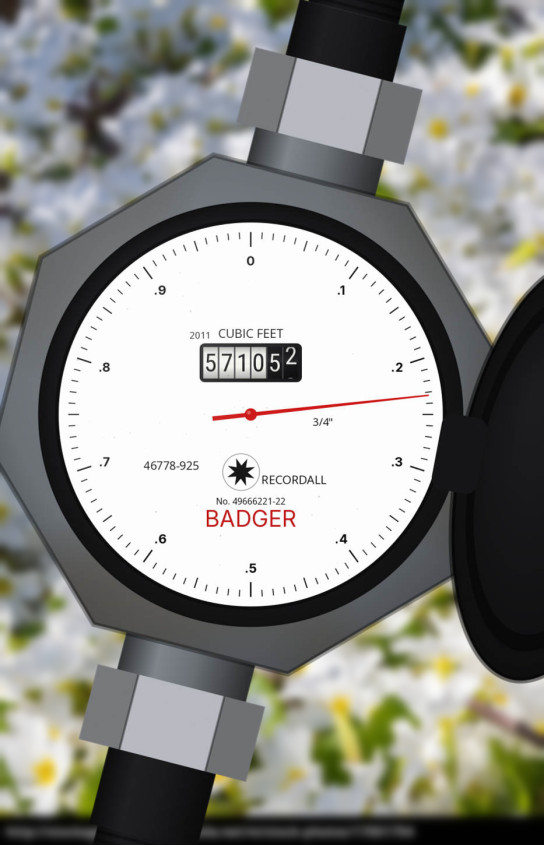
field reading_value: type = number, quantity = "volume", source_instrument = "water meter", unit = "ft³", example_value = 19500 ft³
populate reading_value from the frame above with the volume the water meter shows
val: 571052.23 ft³
